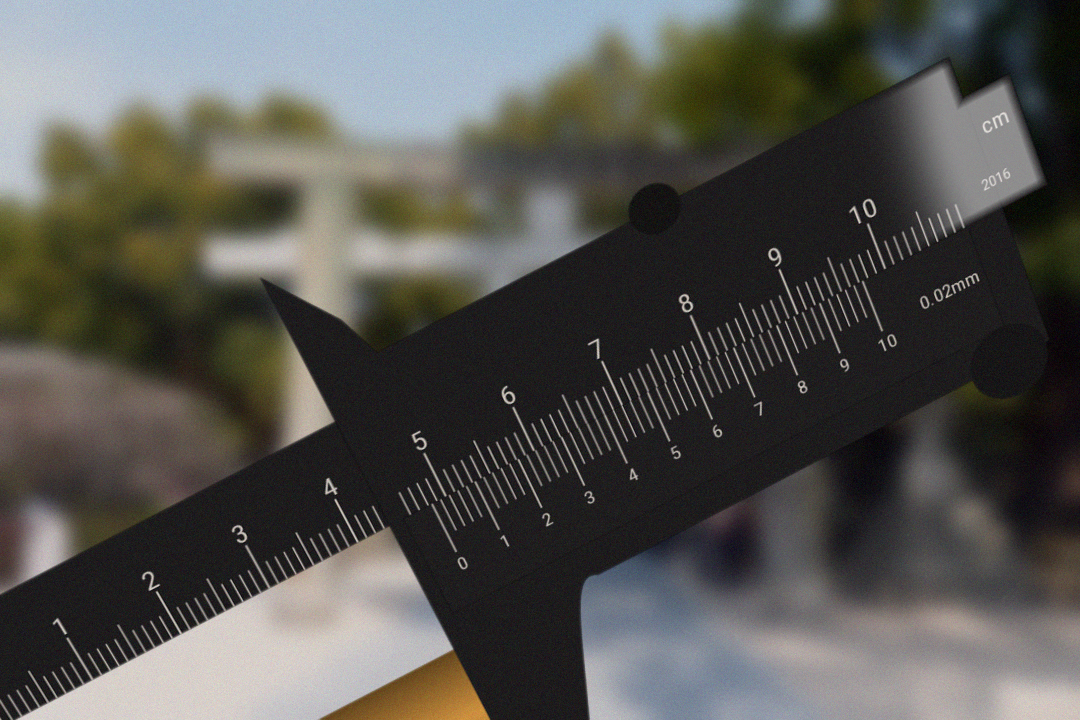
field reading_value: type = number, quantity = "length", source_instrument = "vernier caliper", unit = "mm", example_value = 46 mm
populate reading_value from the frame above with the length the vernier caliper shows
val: 48.4 mm
